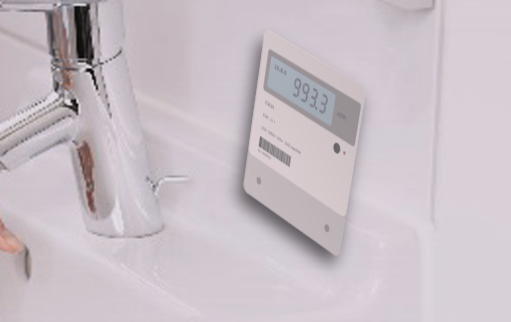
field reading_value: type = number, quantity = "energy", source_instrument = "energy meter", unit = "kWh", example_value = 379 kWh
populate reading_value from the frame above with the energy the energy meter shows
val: 993.3 kWh
